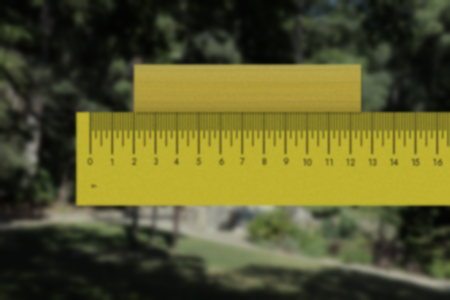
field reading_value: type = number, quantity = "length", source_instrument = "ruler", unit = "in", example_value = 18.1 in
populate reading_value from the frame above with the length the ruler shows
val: 10.5 in
